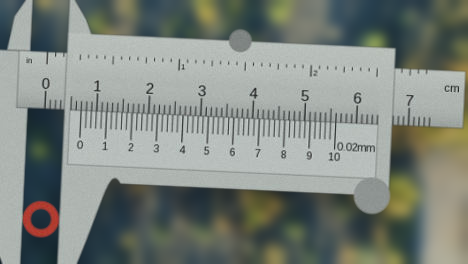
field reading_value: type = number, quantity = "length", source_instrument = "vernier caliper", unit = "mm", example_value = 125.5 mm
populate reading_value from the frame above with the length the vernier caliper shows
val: 7.0 mm
